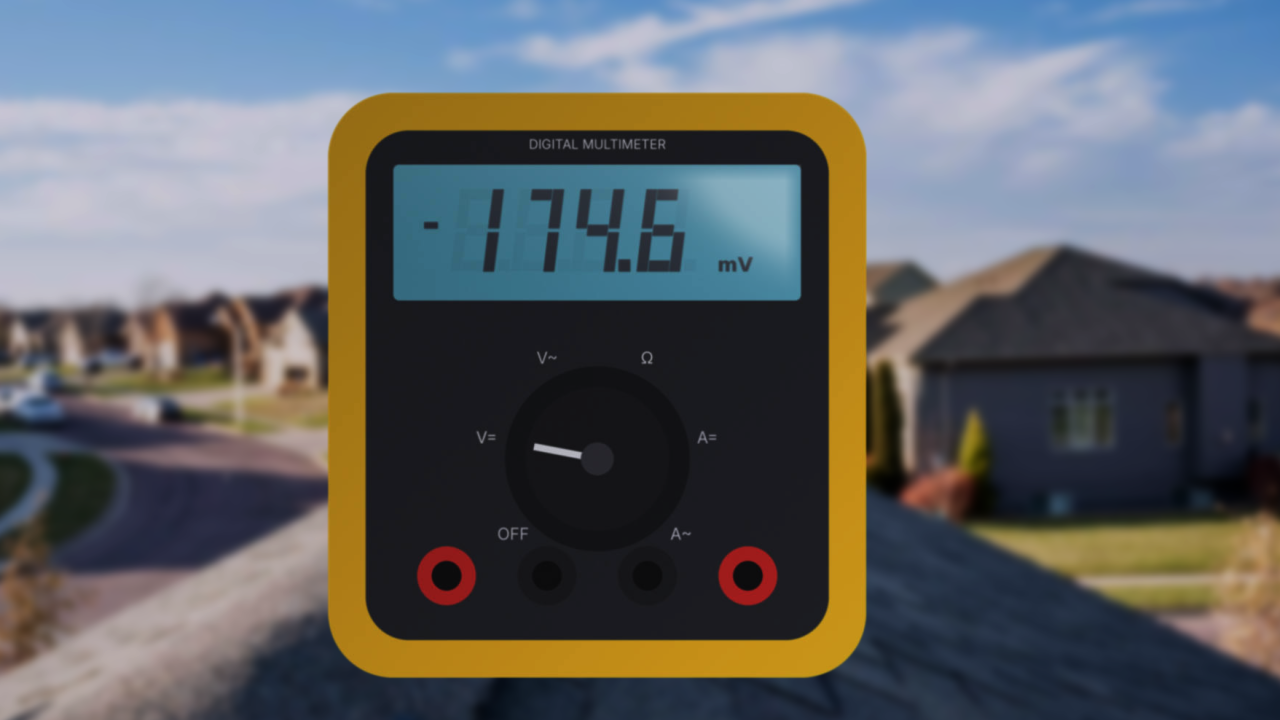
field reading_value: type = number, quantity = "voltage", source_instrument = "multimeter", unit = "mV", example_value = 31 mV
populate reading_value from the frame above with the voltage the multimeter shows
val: -174.6 mV
